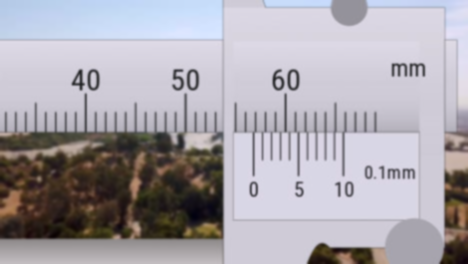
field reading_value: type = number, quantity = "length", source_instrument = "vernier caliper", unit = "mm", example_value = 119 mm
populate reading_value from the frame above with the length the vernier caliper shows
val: 56.8 mm
